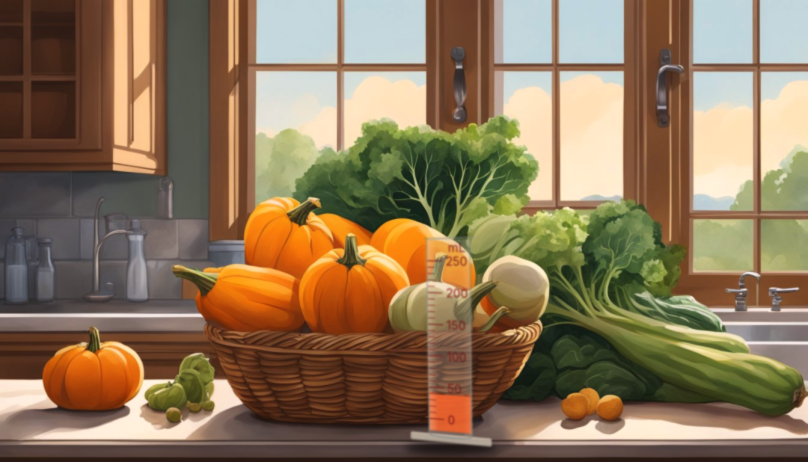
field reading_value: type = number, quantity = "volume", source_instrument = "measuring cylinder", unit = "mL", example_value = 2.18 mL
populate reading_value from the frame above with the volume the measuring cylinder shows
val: 40 mL
